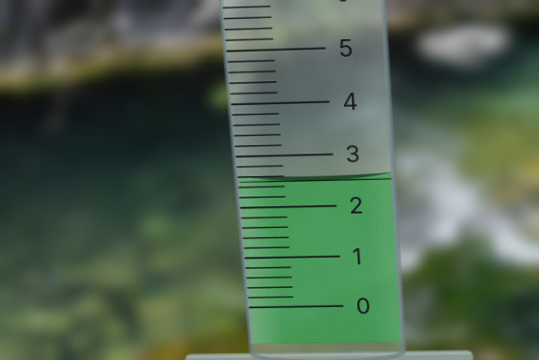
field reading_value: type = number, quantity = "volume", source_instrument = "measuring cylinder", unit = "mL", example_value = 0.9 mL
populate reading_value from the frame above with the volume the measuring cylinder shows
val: 2.5 mL
